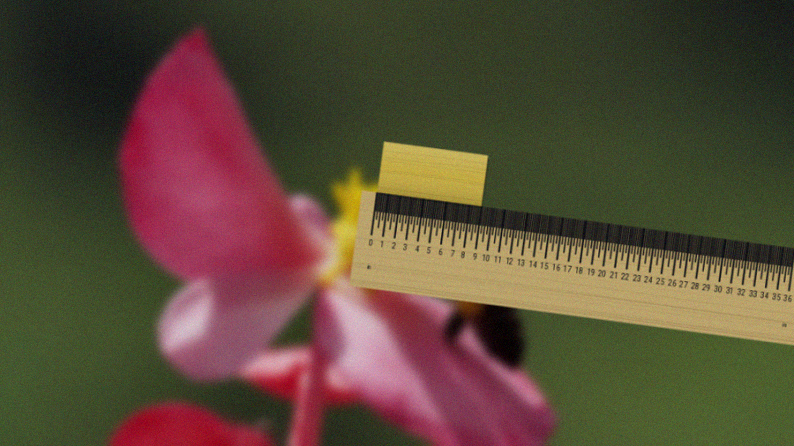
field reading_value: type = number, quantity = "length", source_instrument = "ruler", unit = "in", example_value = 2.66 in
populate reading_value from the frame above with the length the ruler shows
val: 9 in
